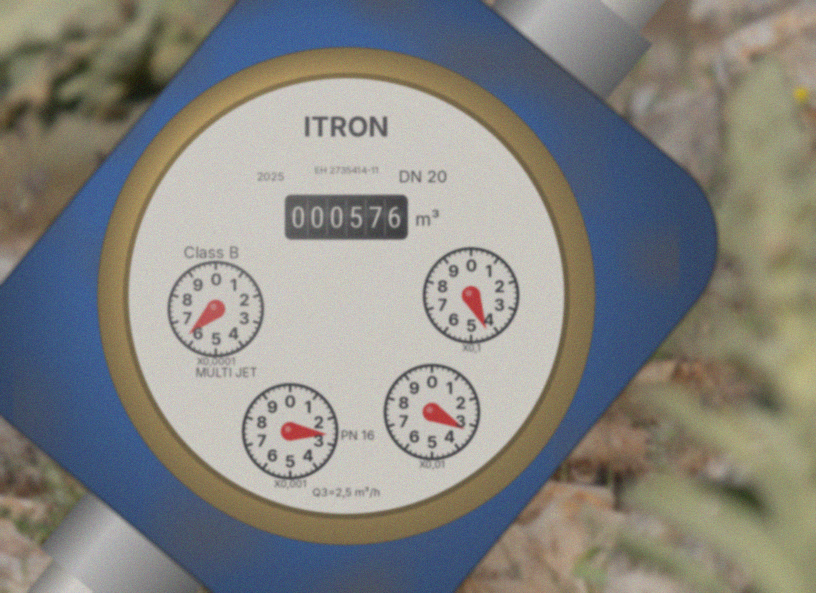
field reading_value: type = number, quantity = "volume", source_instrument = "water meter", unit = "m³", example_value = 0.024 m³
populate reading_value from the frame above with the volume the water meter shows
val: 576.4326 m³
